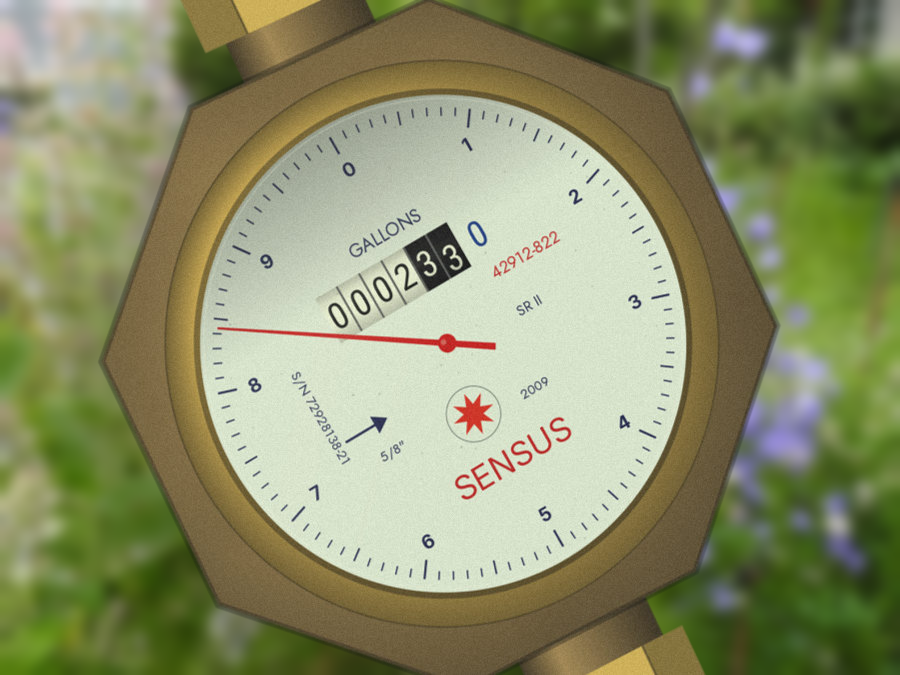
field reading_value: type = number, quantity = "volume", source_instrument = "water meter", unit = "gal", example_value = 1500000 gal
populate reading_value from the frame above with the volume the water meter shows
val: 2328.4 gal
